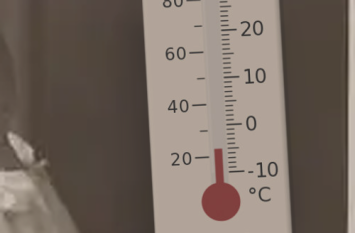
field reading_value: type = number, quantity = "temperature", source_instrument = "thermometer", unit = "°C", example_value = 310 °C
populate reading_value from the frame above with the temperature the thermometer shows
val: -5 °C
